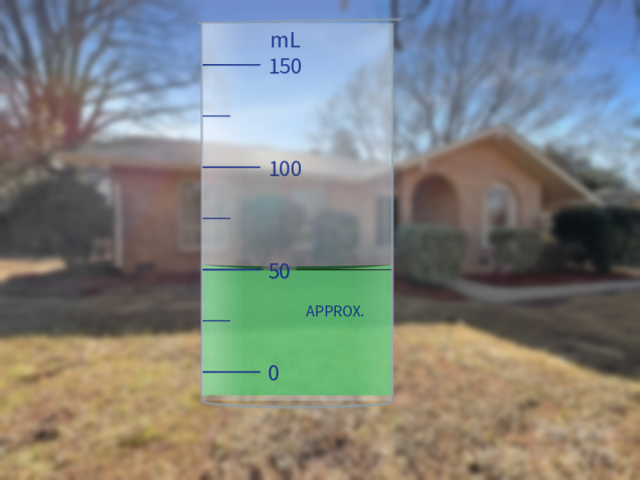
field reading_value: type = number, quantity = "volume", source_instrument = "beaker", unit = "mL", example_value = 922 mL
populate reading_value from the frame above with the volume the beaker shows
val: 50 mL
